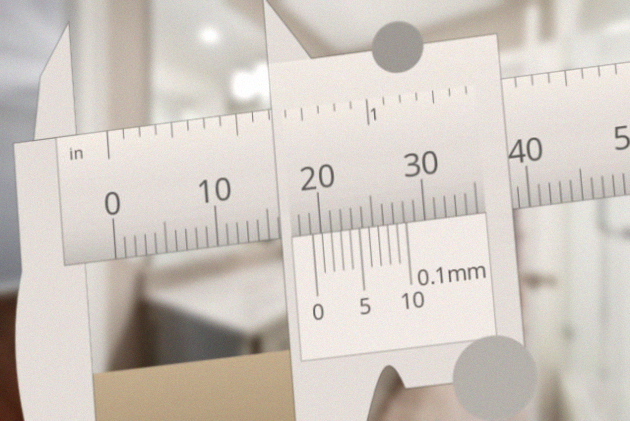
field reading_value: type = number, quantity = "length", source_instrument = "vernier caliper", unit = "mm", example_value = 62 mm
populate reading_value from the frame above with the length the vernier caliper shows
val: 19.2 mm
